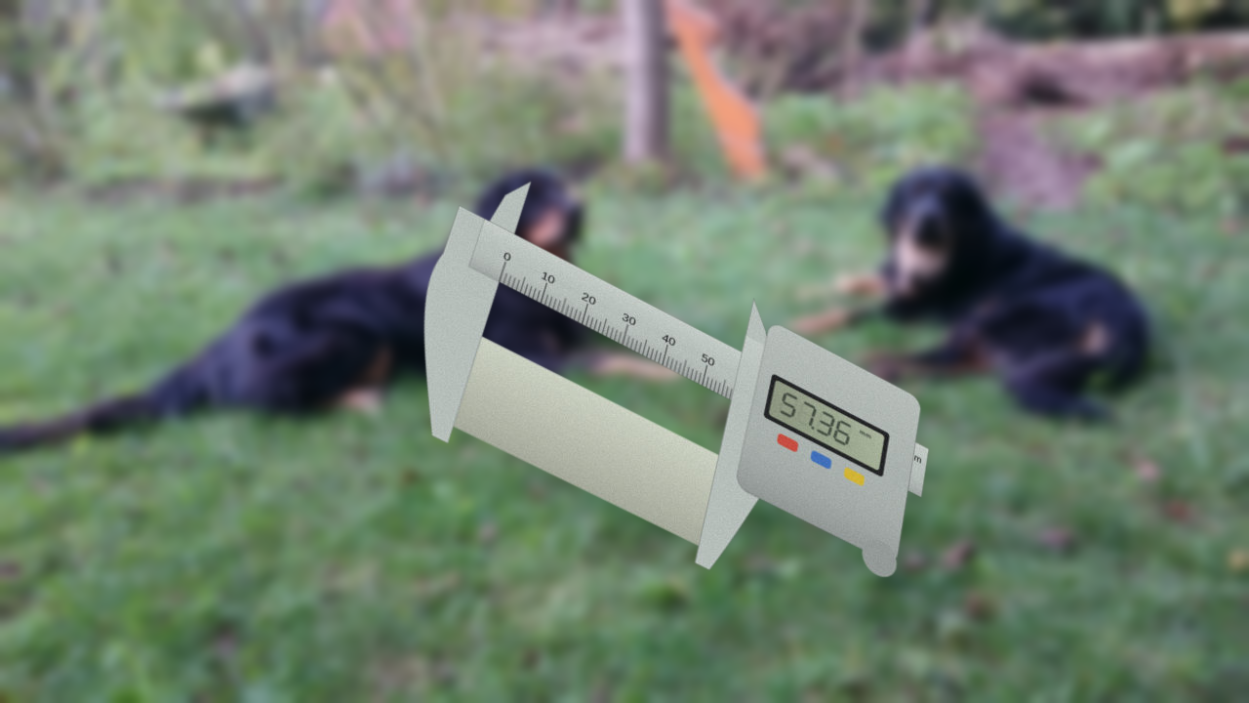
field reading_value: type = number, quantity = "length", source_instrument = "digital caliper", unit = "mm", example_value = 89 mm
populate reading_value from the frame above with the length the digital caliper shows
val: 57.36 mm
